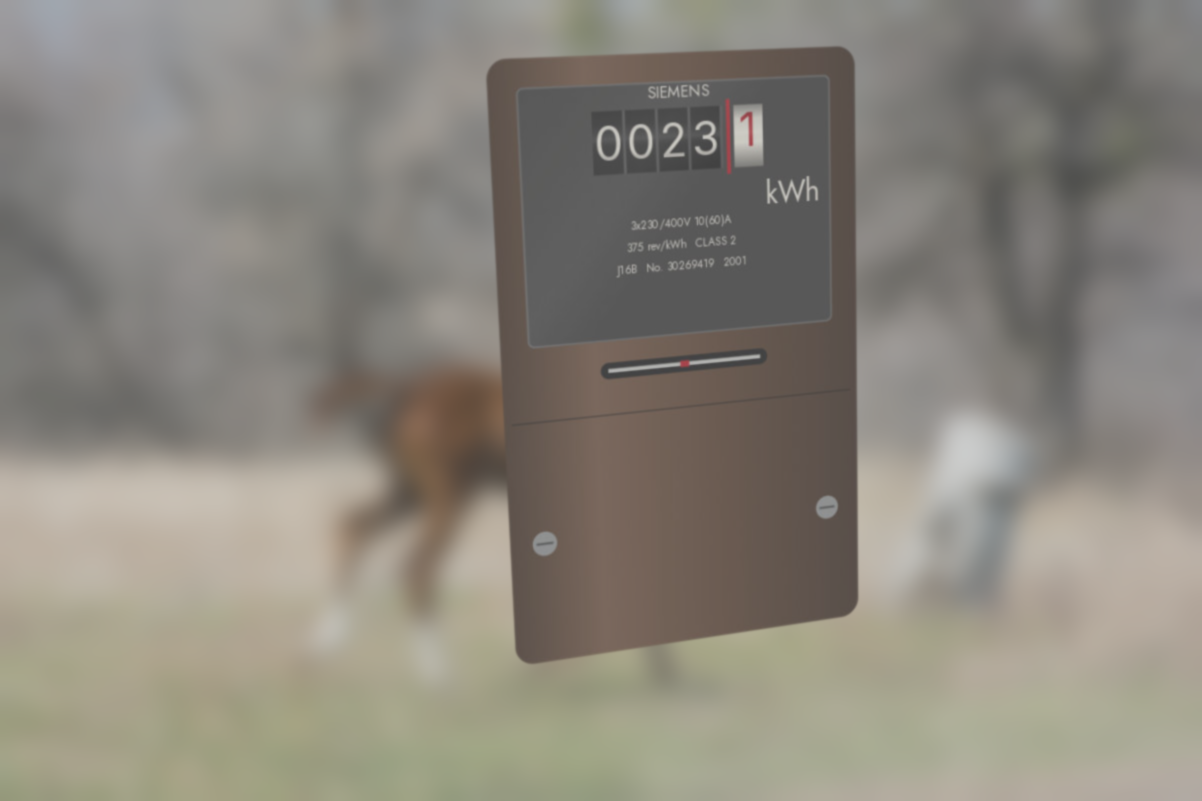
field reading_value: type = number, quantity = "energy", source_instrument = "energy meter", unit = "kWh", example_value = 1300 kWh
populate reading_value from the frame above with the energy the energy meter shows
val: 23.1 kWh
